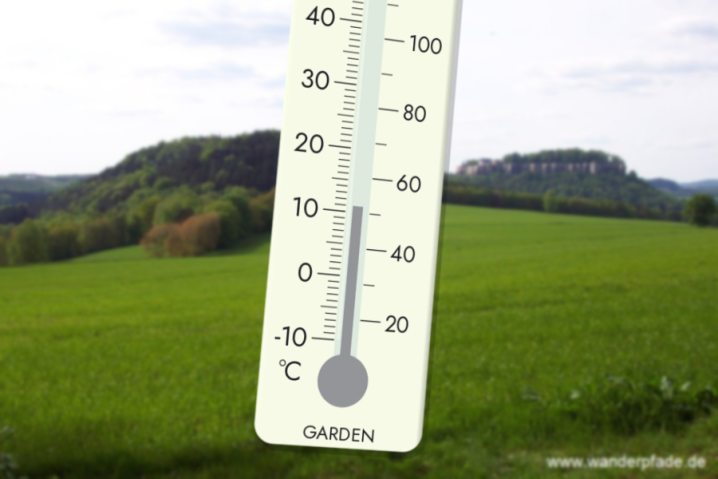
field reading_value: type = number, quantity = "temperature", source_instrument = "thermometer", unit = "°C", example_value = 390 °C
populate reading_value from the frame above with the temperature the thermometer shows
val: 11 °C
